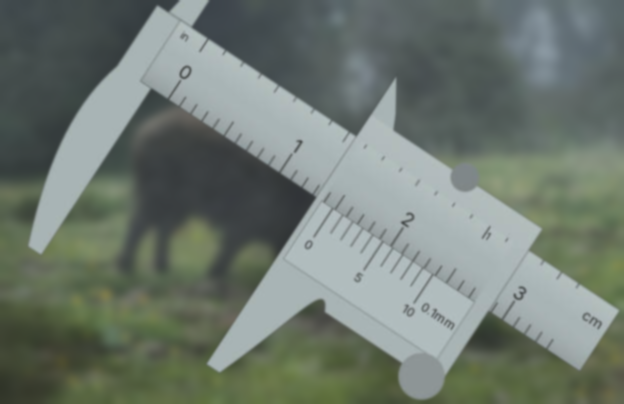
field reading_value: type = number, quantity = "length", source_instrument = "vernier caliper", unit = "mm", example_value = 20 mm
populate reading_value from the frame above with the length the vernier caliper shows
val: 14.8 mm
